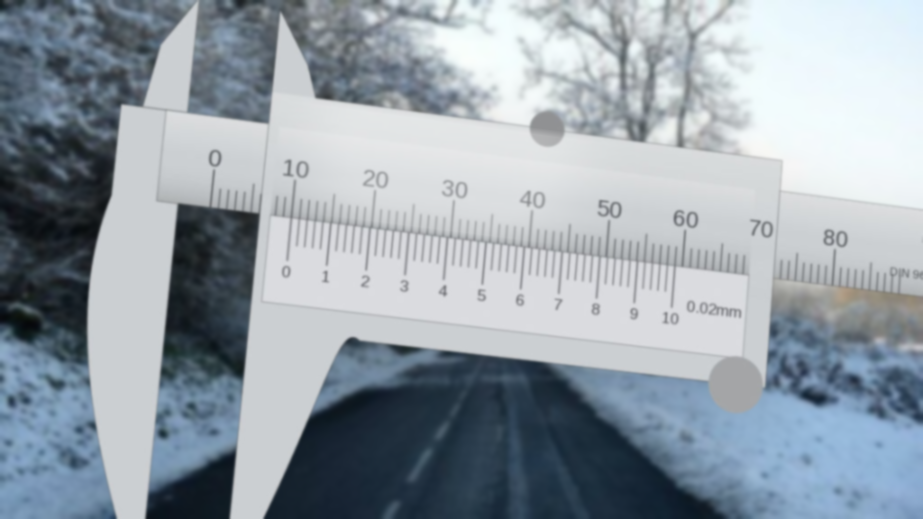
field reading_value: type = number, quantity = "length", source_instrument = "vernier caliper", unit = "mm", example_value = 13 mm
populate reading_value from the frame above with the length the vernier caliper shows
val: 10.0 mm
